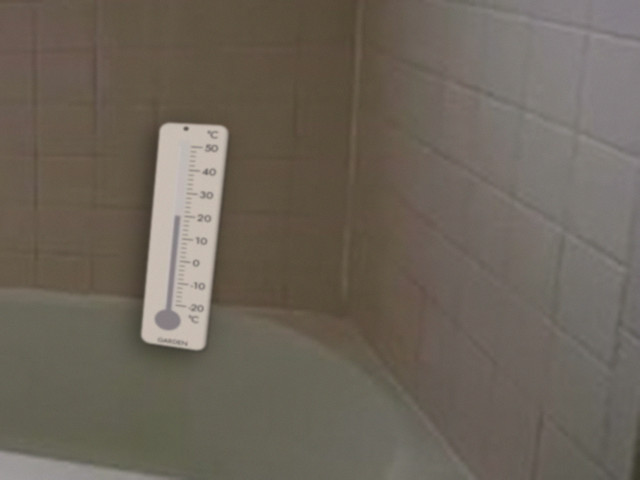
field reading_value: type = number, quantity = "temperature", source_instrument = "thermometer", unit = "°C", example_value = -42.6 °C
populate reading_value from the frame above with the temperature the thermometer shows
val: 20 °C
